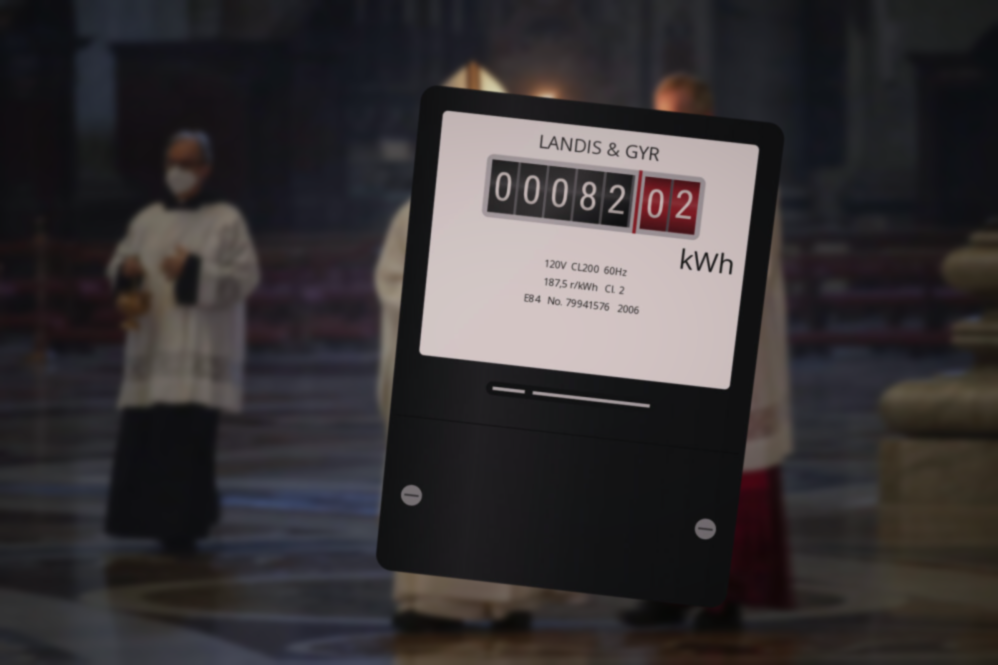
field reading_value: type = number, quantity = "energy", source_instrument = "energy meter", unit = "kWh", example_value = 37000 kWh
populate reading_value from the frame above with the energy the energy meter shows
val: 82.02 kWh
